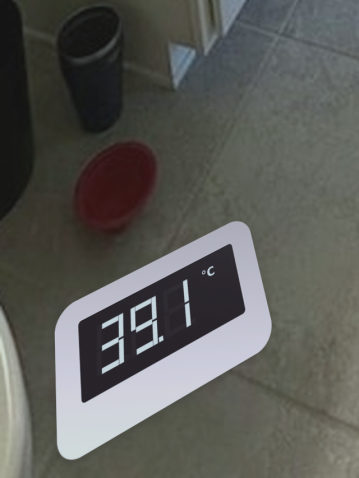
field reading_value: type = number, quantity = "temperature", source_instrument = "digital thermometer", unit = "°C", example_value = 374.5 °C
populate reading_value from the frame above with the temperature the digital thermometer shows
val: 39.1 °C
